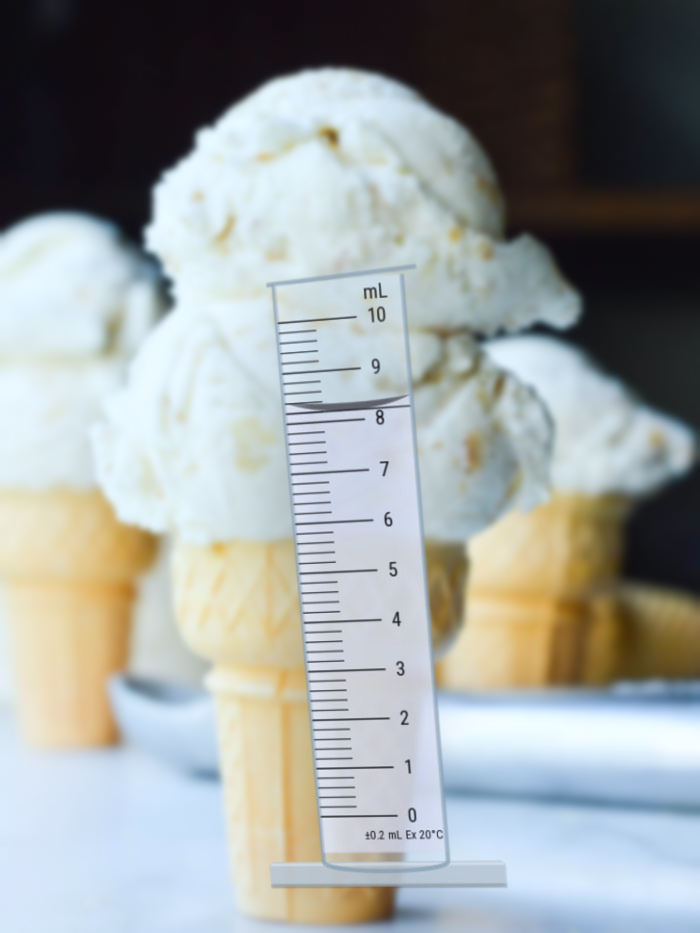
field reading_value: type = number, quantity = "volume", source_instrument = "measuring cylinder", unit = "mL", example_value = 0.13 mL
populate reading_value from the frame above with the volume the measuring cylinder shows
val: 8.2 mL
